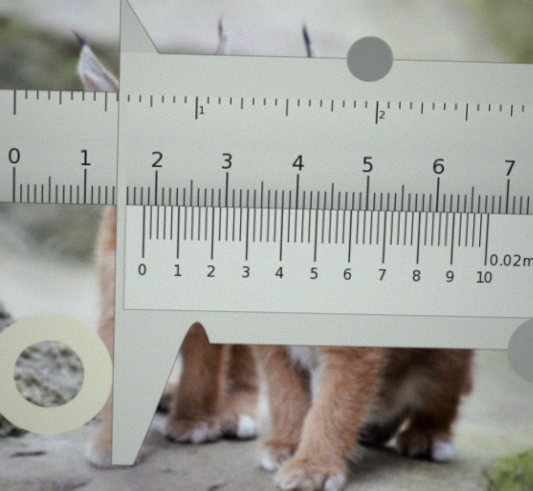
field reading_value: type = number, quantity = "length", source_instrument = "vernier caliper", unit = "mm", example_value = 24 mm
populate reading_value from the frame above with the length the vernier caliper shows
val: 18.4 mm
